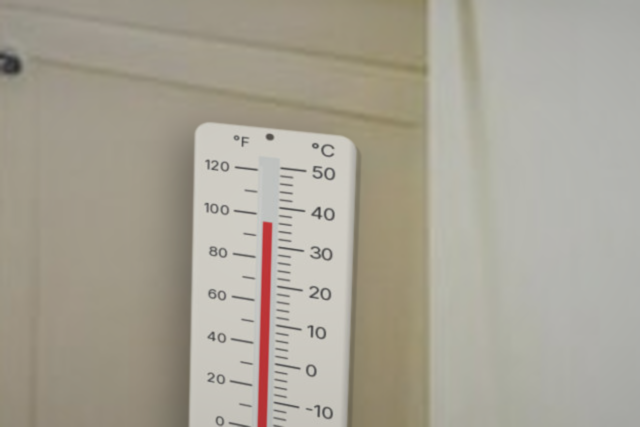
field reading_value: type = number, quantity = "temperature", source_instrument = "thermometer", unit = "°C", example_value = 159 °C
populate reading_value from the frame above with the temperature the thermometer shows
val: 36 °C
